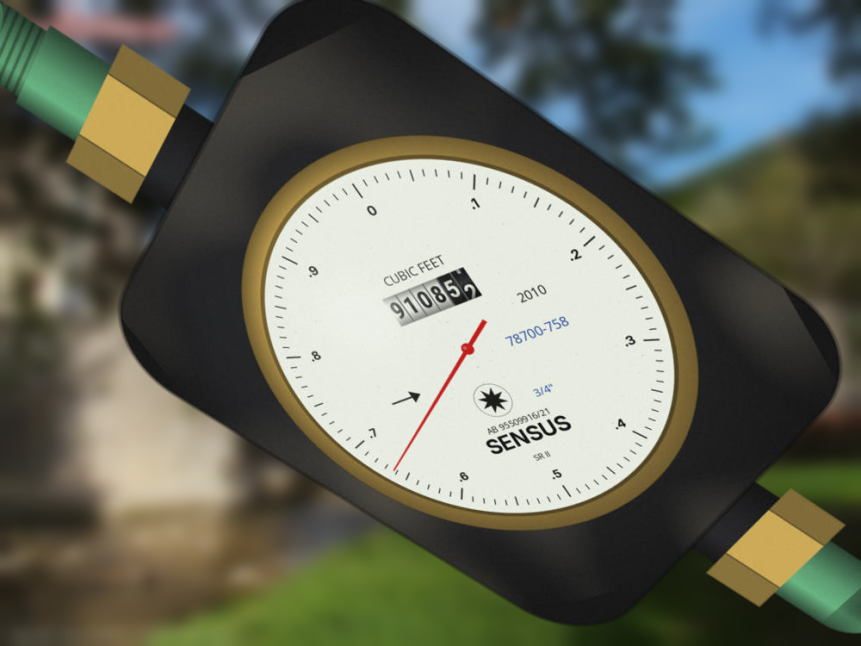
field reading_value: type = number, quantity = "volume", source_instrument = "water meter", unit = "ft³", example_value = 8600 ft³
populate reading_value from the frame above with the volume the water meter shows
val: 910851.66 ft³
